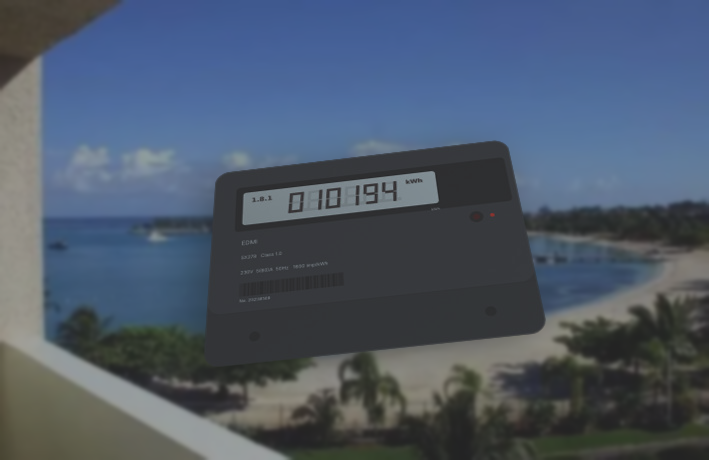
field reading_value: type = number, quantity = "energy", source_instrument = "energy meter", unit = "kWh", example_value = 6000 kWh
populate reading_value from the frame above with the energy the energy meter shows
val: 10194 kWh
